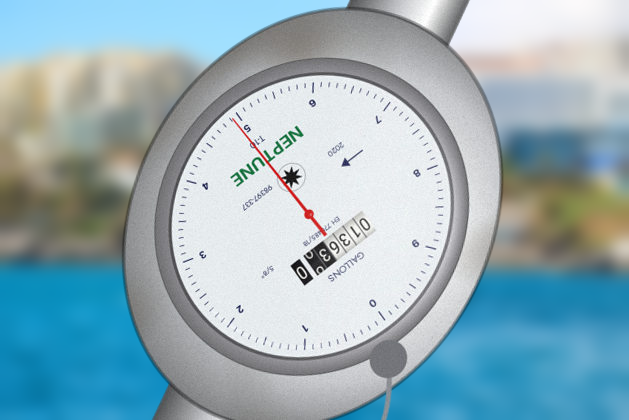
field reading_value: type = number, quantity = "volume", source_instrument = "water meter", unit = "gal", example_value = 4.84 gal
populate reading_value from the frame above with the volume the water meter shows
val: 136384.9 gal
